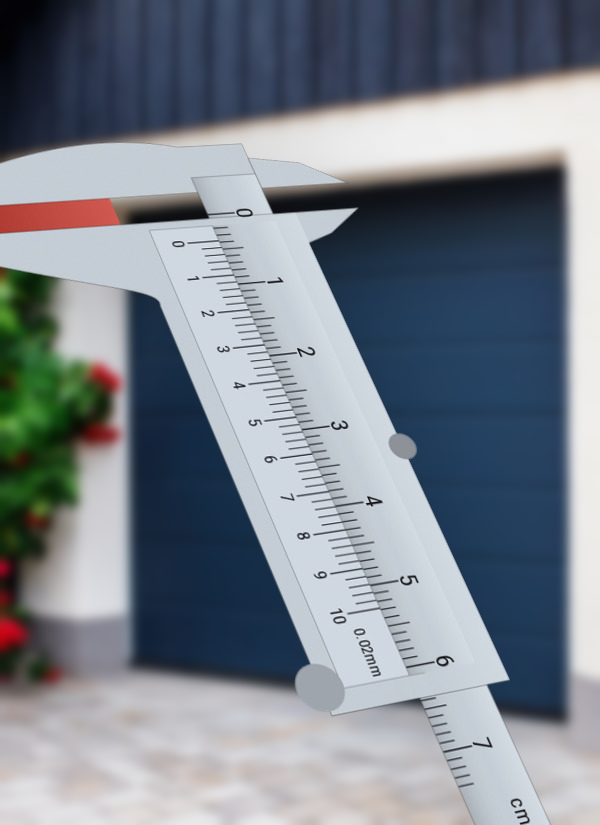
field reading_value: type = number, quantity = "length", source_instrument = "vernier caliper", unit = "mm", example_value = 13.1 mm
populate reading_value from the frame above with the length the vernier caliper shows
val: 3.8 mm
